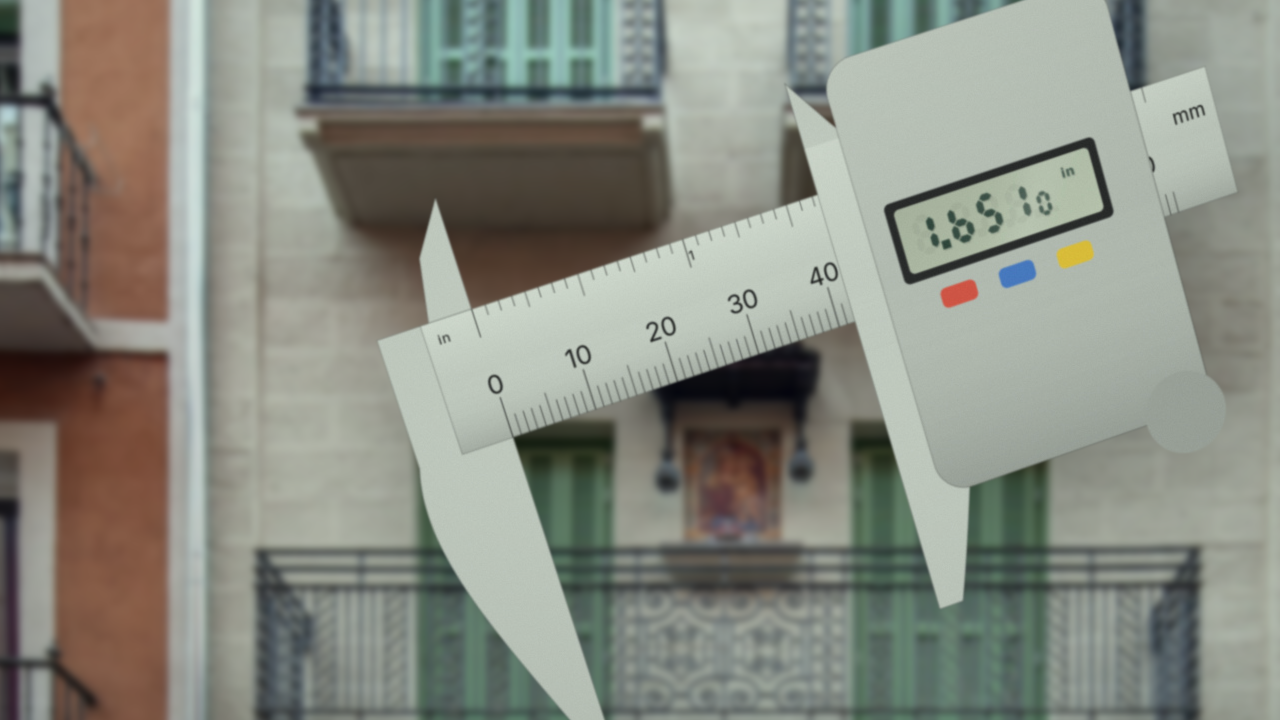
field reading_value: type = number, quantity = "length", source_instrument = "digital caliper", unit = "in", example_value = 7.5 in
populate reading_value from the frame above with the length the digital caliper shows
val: 1.6510 in
